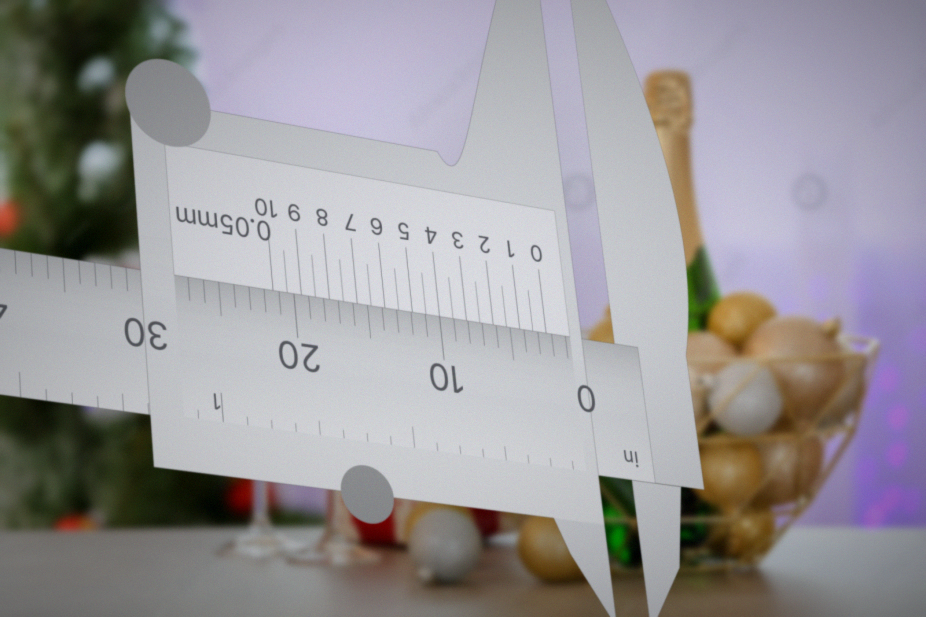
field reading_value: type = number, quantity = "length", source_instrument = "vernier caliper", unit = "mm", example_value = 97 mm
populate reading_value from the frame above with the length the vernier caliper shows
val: 2.4 mm
